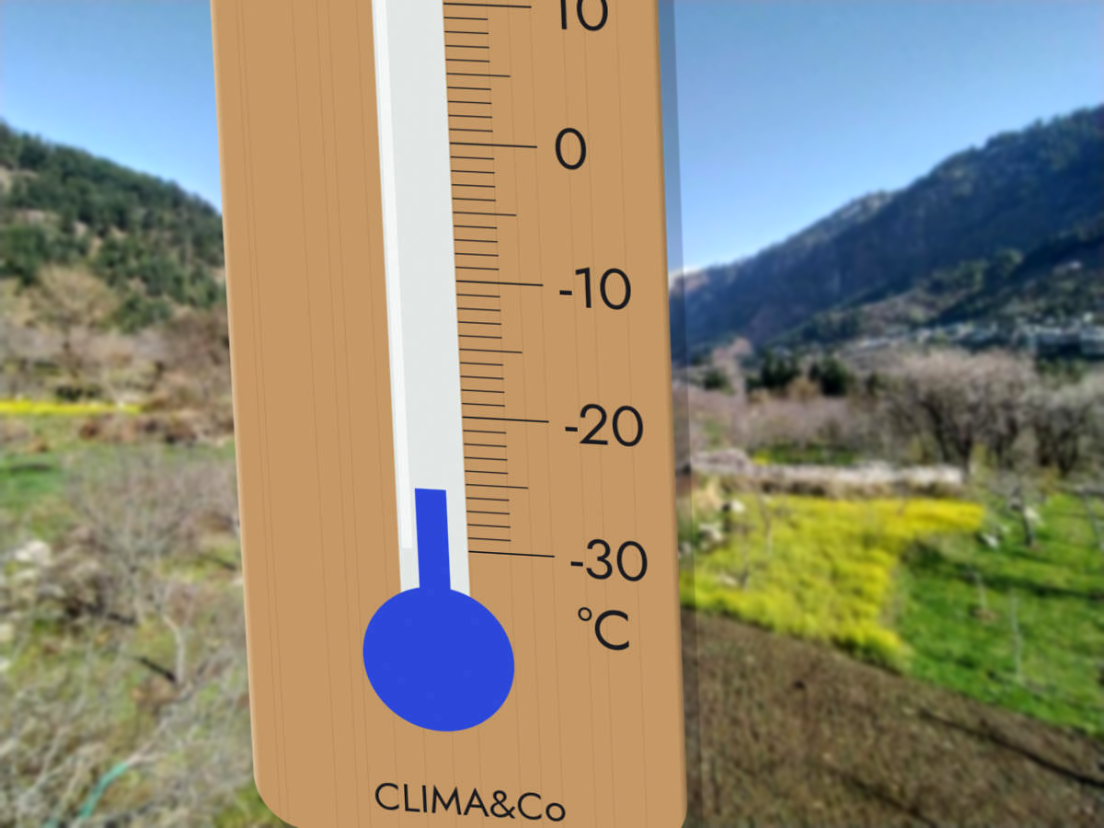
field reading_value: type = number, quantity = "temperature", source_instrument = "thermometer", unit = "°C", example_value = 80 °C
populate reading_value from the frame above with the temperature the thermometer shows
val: -25.5 °C
